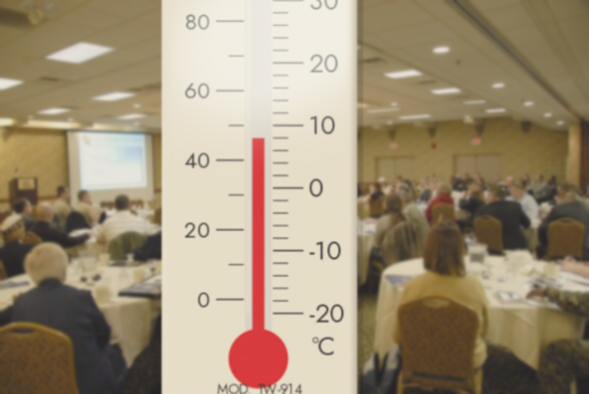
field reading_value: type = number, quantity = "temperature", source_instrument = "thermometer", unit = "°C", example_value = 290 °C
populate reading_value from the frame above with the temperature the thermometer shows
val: 8 °C
